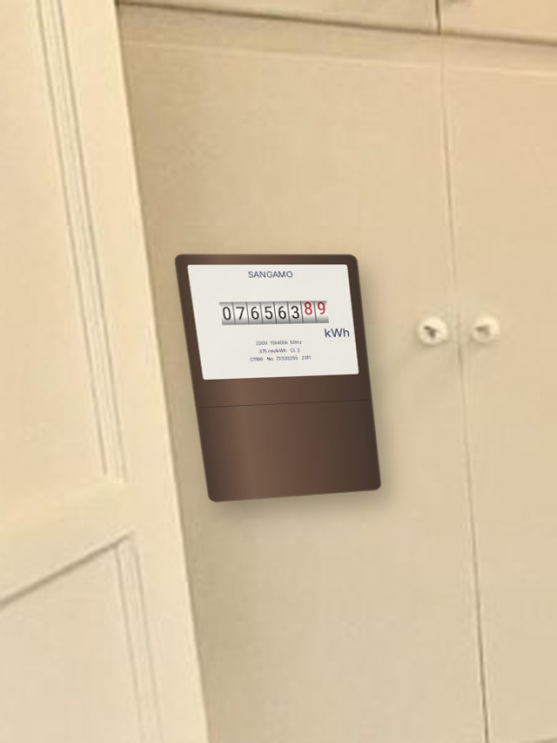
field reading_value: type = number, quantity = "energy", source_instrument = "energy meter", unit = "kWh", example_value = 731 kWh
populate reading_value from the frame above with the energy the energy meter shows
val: 76563.89 kWh
